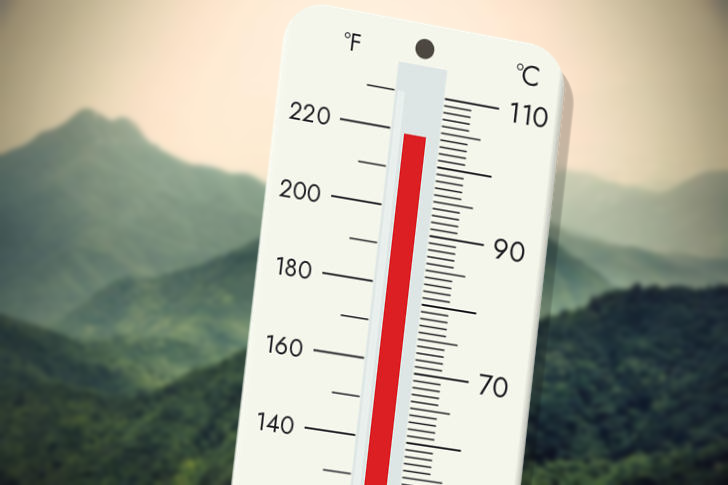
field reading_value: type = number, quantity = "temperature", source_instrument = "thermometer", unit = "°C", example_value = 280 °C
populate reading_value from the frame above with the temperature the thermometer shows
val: 104 °C
